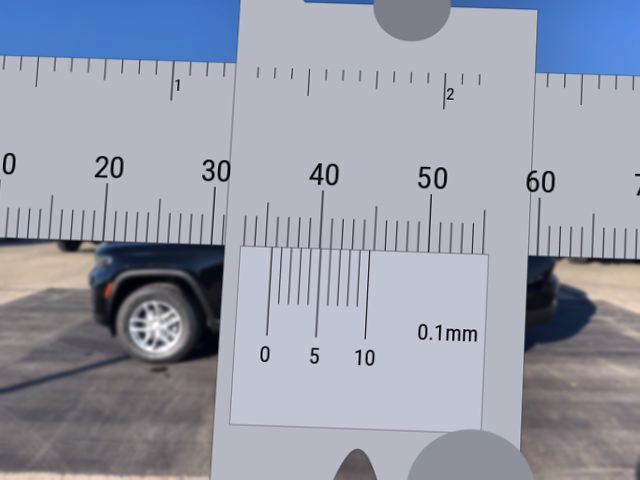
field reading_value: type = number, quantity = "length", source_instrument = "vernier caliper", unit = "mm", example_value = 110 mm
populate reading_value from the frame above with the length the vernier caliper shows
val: 35.6 mm
